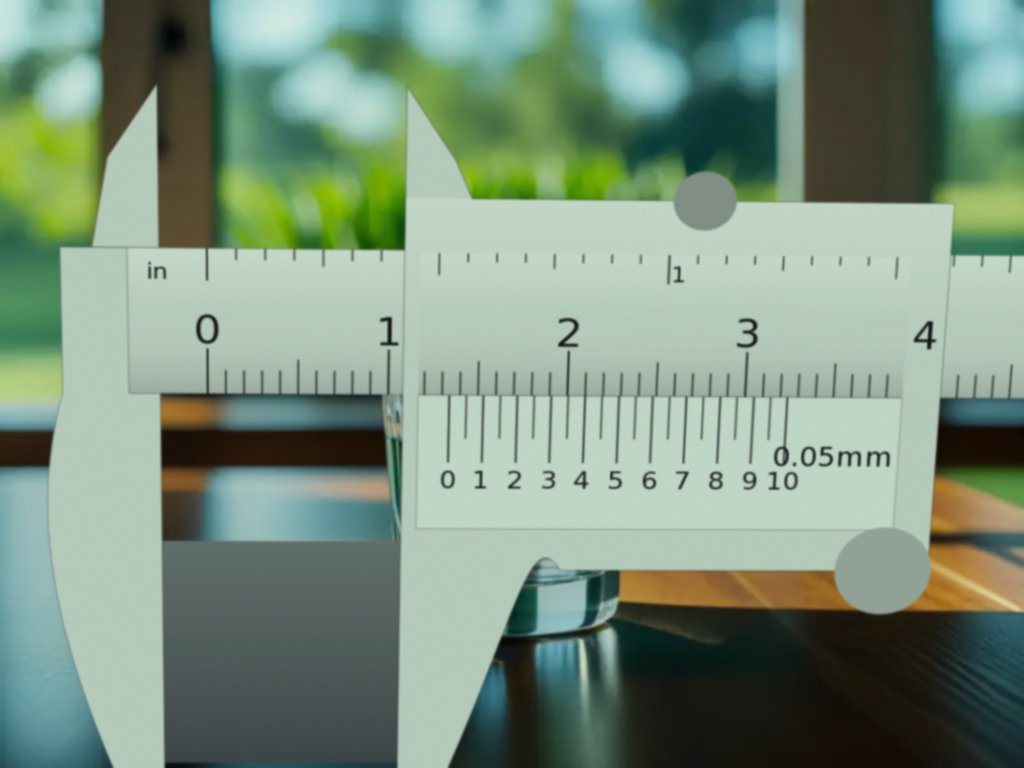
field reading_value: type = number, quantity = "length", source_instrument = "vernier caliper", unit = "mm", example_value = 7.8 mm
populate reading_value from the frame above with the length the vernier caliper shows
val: 13.4 mm
